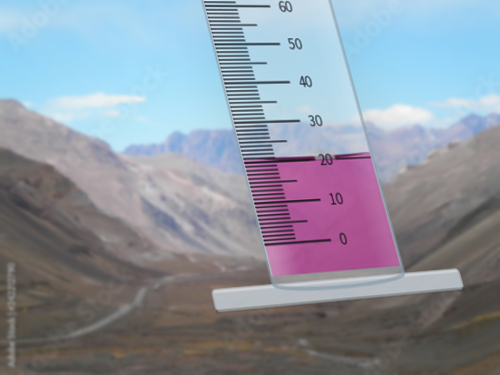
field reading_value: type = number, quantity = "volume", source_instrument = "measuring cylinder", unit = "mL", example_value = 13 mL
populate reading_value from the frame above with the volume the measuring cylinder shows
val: 20 mL
